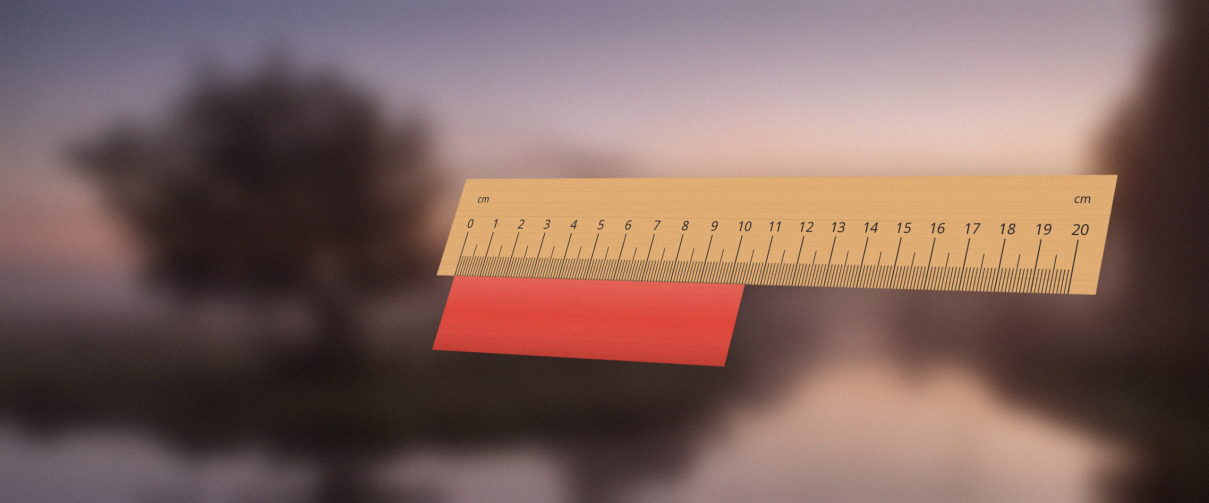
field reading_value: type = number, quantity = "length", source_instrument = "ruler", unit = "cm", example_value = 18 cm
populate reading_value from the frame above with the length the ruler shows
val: 10.5 cm
